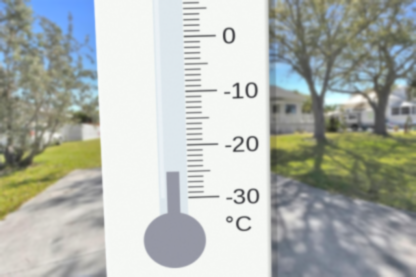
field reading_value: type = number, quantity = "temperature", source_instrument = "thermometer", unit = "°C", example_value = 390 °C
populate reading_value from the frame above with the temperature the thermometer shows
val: -25 °C
